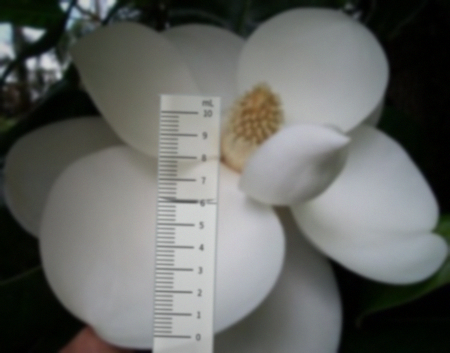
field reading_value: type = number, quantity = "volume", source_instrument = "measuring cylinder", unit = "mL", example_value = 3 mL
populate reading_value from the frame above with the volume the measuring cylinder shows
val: 6 mL
